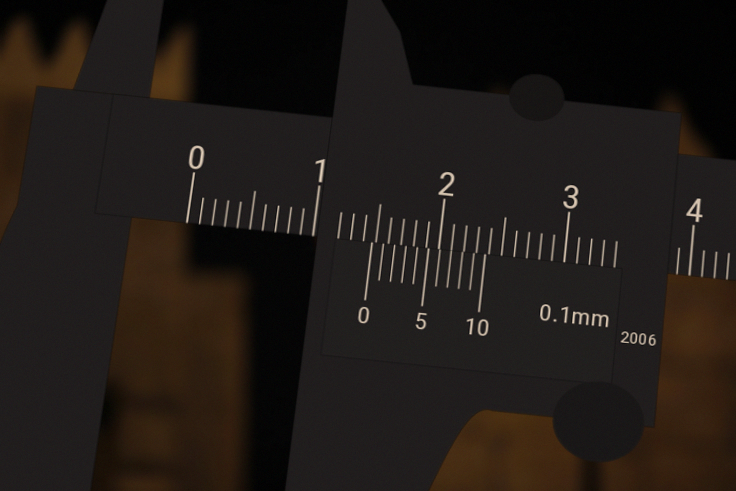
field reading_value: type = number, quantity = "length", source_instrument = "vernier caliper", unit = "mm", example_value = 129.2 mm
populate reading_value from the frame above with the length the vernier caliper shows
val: 14.7 mm
